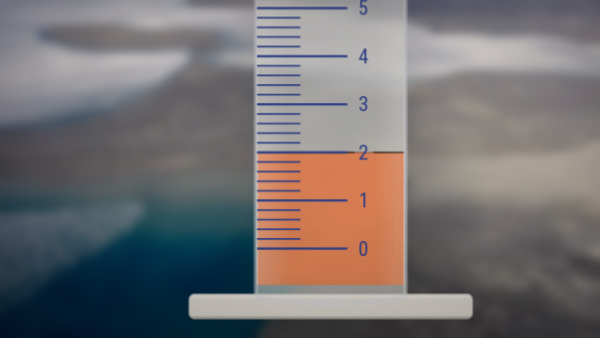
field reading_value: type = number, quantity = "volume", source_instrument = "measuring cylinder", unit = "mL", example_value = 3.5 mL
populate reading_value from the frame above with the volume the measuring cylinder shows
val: 2 mL
